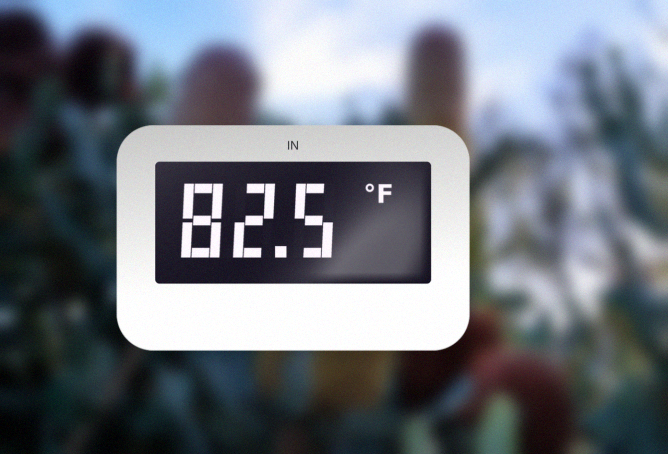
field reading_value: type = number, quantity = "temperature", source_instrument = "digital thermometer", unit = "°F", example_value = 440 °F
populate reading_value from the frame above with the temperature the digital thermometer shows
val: 82.5 °F
